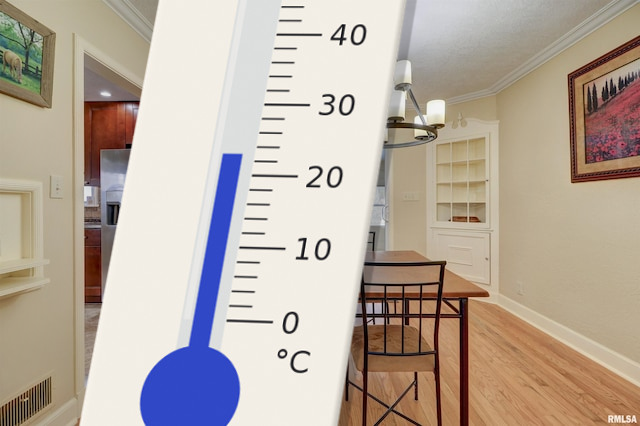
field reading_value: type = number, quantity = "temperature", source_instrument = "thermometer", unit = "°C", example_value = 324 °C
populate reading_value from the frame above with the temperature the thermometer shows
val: 23 °C
